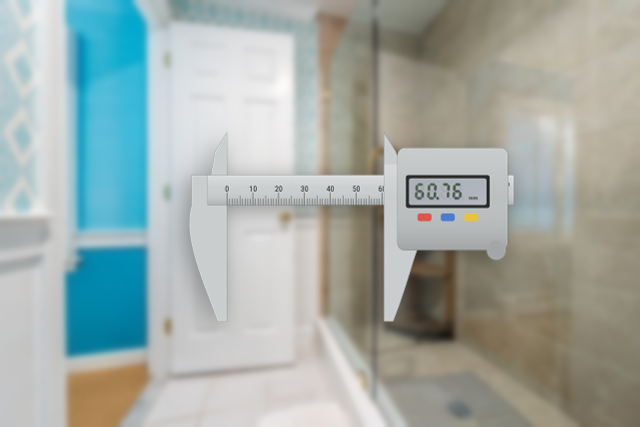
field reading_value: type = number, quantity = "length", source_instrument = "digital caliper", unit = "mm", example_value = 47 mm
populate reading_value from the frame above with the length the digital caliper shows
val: 60.76 mm
